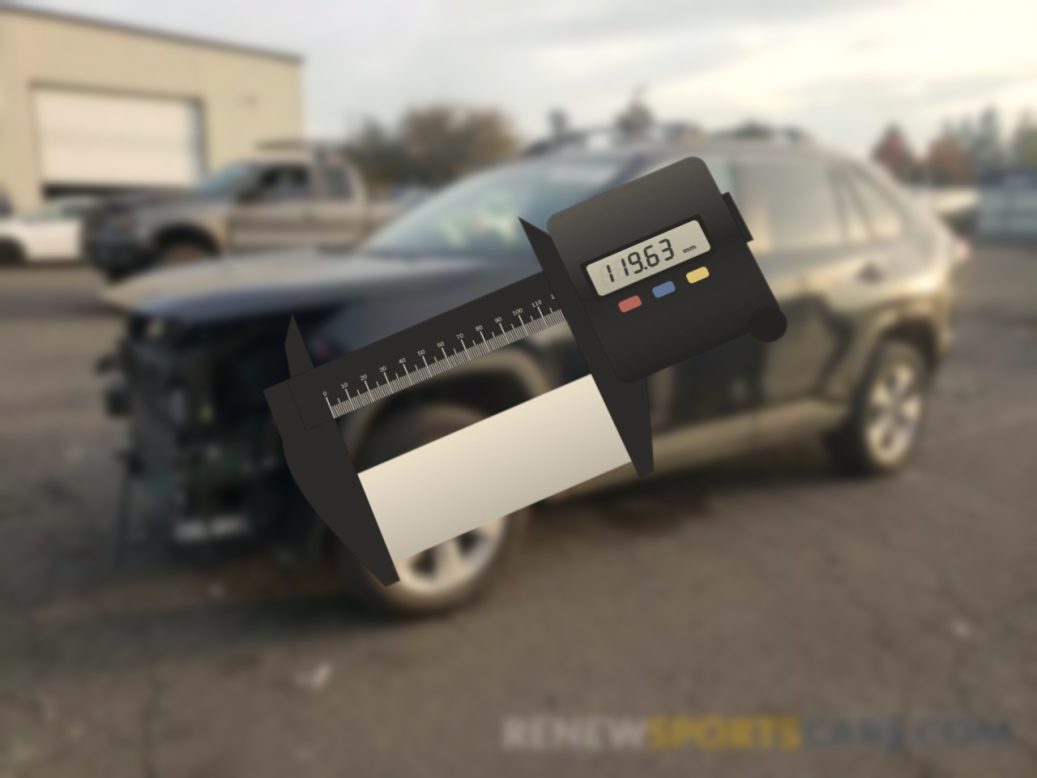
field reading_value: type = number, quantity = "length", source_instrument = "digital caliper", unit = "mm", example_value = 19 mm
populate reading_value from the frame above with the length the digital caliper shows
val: 119.63 mm
